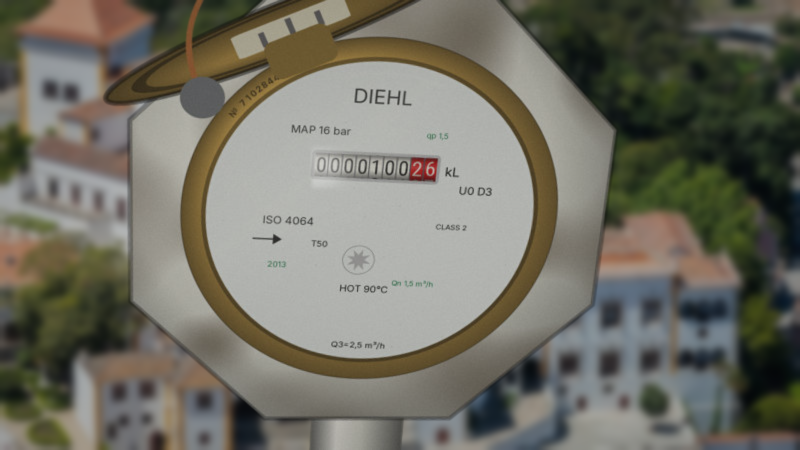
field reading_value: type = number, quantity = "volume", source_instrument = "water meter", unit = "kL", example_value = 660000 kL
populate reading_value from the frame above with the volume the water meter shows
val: 100.26 kL
